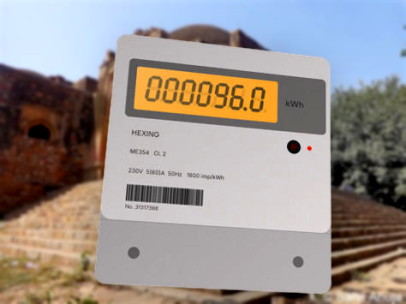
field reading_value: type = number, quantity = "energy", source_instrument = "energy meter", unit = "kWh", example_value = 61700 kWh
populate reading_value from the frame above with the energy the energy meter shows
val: 96.0 kWh
